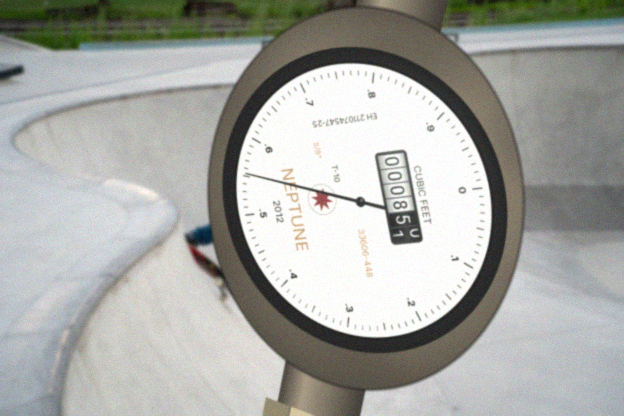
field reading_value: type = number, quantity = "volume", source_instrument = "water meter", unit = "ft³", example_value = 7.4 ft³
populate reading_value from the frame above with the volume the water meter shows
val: 850.55 ft³
